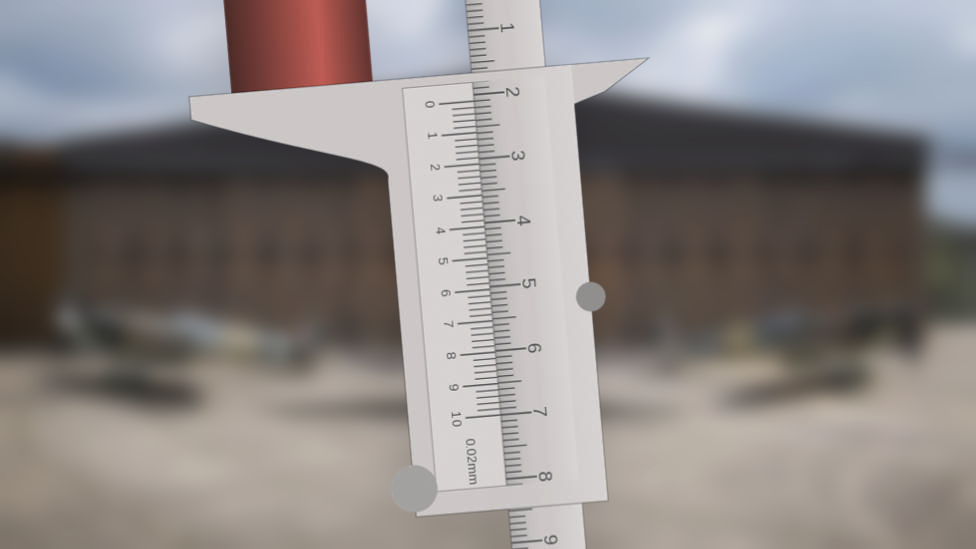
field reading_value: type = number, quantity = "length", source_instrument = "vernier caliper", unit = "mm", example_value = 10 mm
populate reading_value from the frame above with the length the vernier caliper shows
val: 21.0 mm
